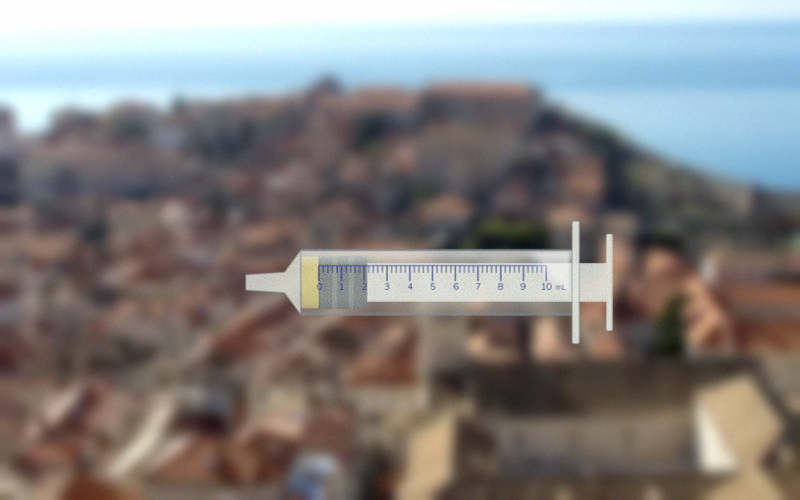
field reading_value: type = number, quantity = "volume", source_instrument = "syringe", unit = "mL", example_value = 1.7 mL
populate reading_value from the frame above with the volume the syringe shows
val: 0 mL
